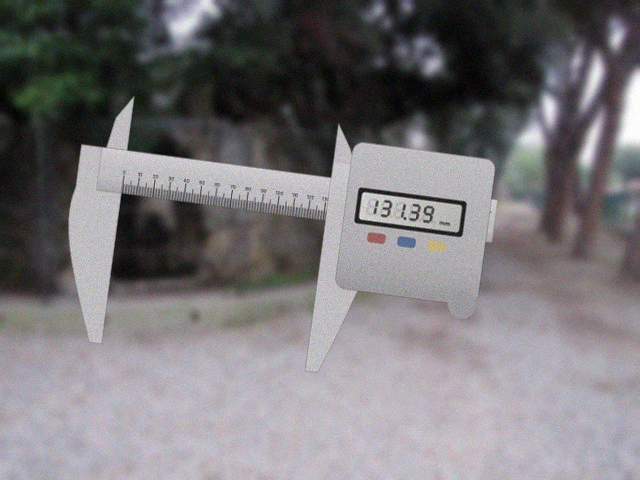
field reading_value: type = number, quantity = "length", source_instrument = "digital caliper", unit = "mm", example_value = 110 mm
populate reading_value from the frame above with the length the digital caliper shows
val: 131.39 mm
